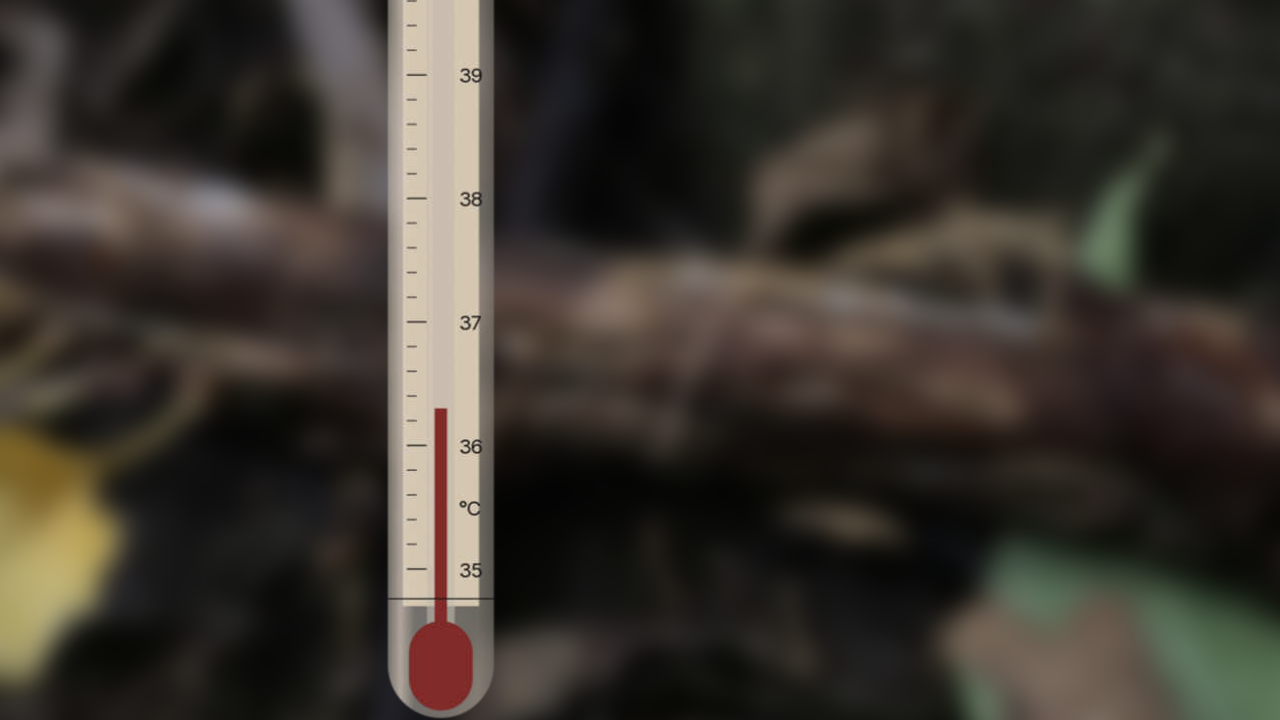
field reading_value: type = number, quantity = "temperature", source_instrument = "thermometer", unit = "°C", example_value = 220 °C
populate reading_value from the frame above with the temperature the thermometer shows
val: 36.3 °C
